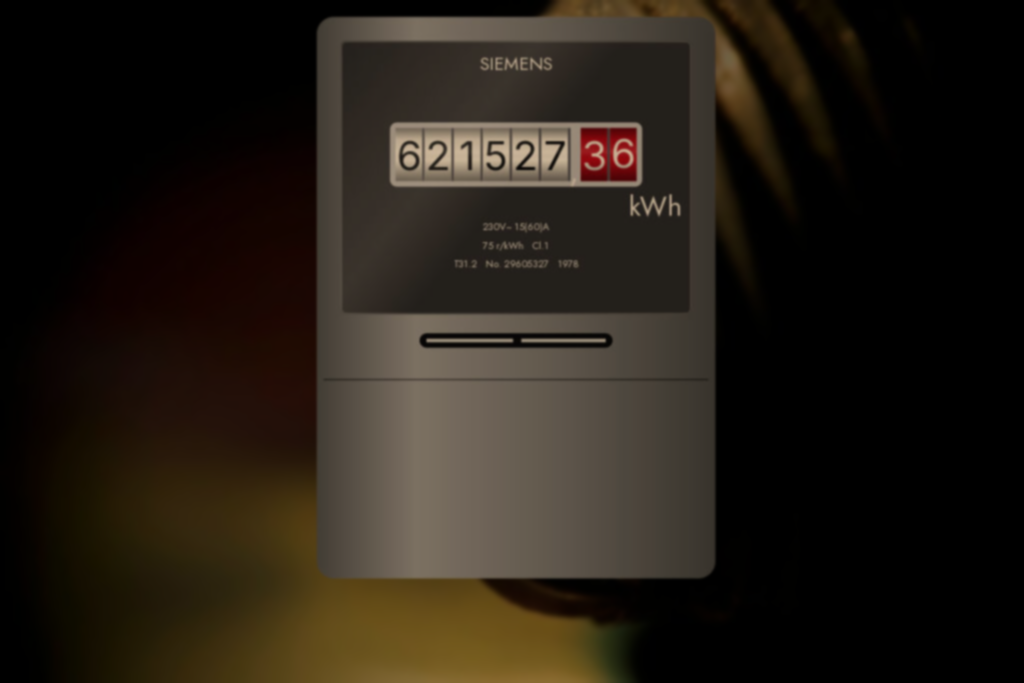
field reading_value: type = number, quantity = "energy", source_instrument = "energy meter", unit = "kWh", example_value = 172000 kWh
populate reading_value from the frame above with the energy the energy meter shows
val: 621527.36 kWh
